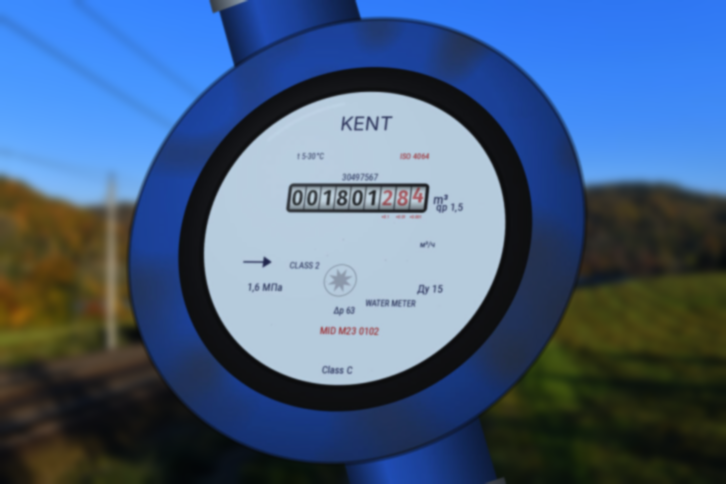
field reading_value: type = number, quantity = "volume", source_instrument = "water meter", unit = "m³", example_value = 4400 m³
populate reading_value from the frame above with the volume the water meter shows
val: 1801.284 m³
